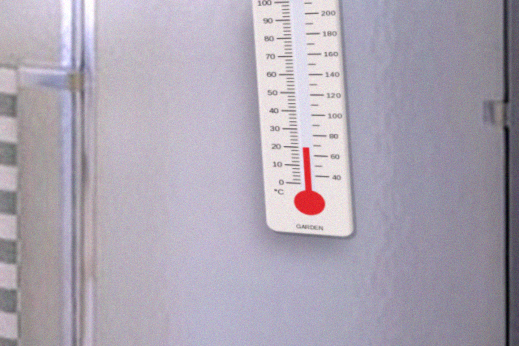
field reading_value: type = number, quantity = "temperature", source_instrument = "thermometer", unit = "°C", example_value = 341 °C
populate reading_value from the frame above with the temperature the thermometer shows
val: 20 °C
